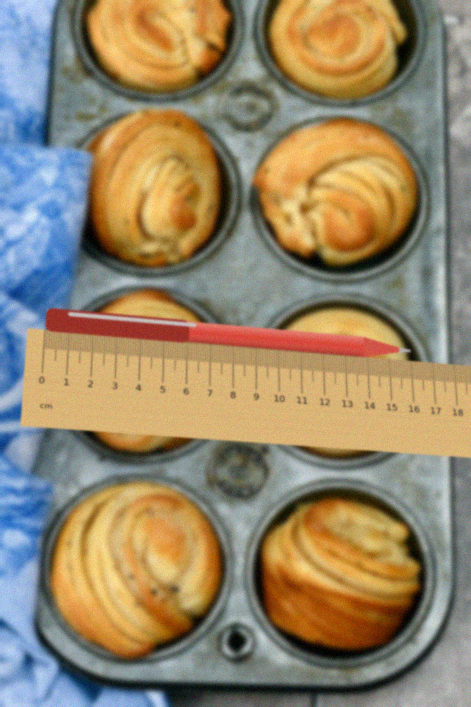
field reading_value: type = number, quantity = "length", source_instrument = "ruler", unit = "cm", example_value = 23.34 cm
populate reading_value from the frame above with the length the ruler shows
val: 16 cm
